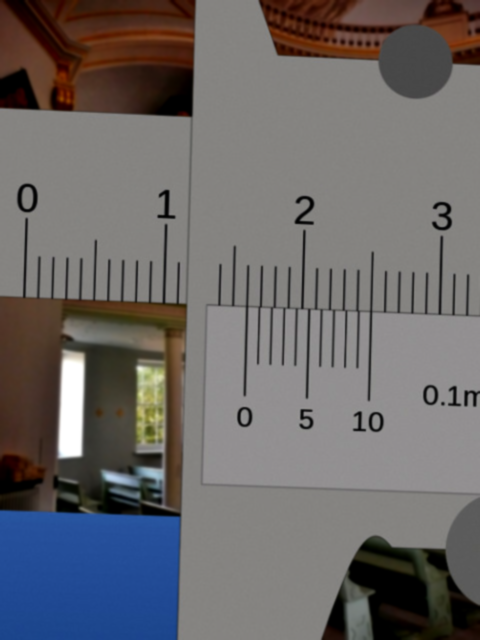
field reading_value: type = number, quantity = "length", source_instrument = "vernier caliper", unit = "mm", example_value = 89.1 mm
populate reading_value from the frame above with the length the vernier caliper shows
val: 16.0 mm
